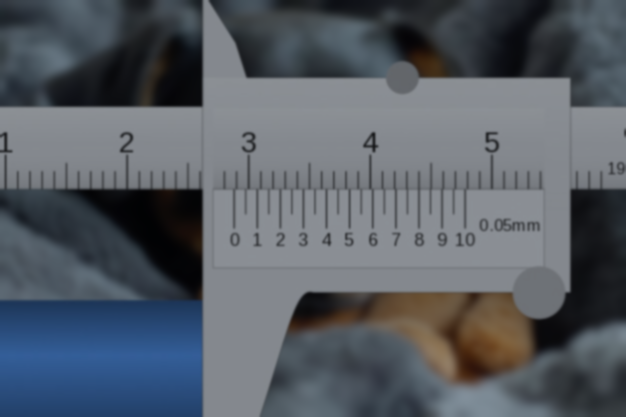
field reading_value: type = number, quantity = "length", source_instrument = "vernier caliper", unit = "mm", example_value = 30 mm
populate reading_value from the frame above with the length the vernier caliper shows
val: 28.8 mm
